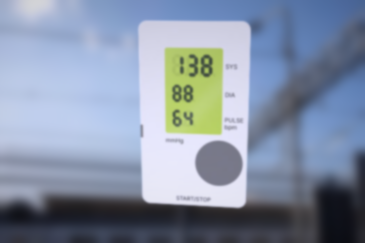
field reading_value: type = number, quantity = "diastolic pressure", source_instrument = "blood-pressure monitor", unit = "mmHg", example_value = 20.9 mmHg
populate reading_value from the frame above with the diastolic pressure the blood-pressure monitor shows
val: 88 mmHg
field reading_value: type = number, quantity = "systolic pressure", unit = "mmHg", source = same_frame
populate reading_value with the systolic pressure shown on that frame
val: 138 mmHg
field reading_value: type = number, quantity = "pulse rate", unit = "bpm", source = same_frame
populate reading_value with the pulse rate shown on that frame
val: 64 bpm
